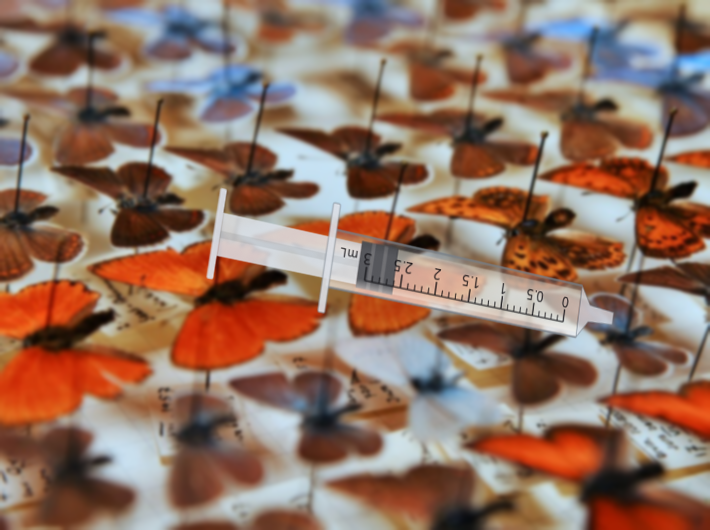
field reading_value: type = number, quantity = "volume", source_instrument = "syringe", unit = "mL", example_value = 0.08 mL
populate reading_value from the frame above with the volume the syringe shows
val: 2.6 mL
